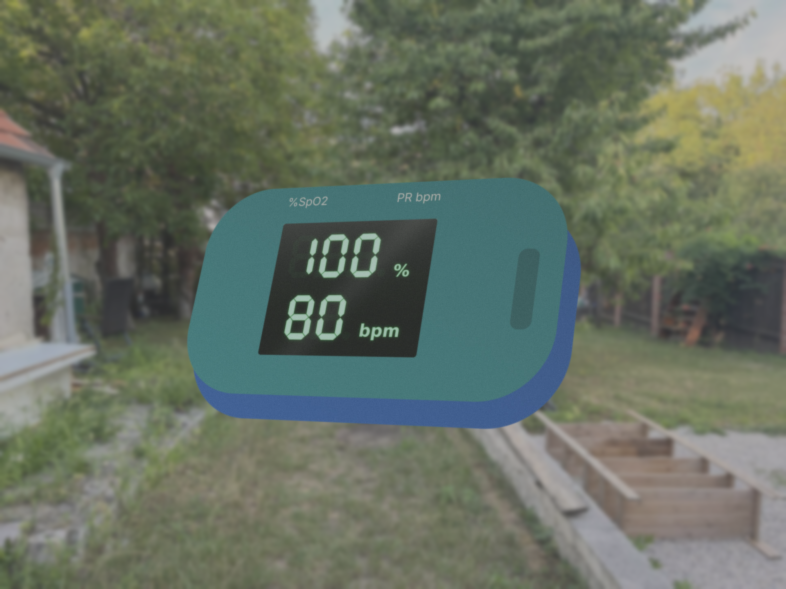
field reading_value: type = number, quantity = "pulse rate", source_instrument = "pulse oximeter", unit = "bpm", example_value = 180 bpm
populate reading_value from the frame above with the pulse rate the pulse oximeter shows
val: 80 bpm
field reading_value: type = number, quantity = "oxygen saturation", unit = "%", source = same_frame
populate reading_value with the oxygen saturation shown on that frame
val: 100 %
